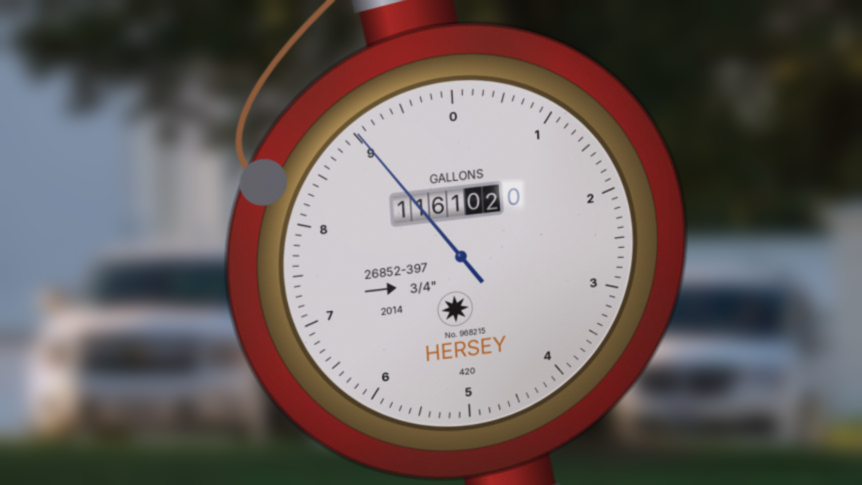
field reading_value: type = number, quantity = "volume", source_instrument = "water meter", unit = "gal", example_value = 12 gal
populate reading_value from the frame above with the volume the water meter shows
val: 1161019.0 gal
